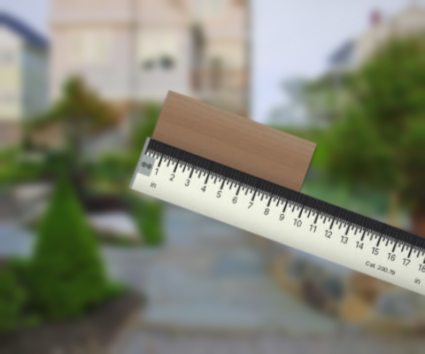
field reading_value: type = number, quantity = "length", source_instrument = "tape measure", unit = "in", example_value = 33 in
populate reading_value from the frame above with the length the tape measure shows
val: 9.5 in
